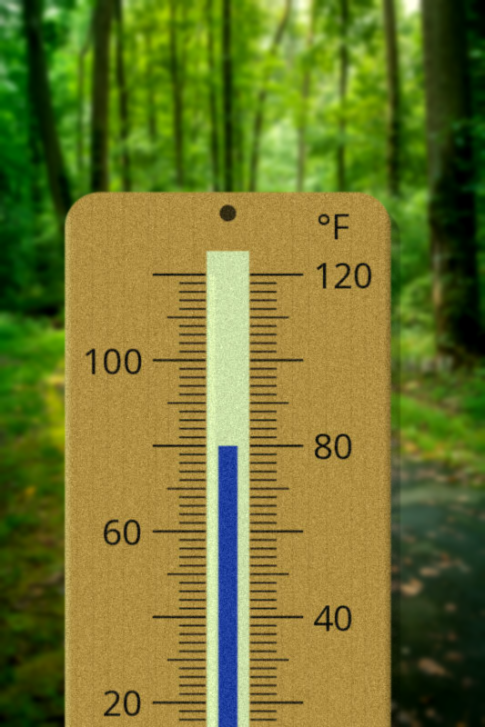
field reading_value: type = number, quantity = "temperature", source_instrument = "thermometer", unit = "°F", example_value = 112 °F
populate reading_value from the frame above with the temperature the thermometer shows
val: 80 °F
